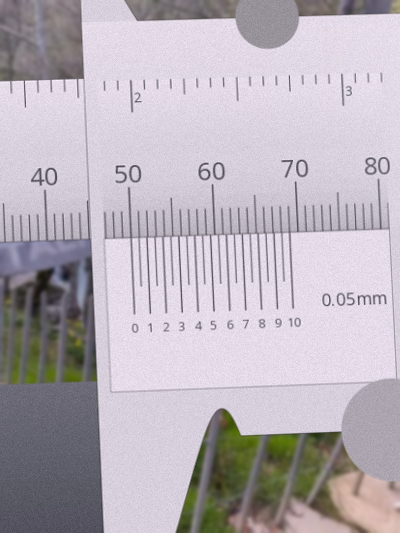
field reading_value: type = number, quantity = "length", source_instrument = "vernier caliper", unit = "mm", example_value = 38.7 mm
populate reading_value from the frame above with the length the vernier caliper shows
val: 50.0 mm
